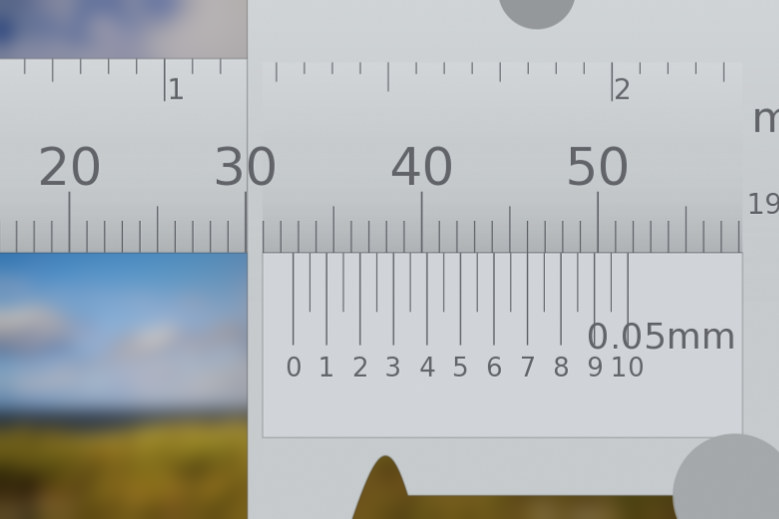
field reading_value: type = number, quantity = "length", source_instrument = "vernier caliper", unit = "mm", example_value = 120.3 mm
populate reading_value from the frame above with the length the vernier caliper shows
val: 32.7 mm
